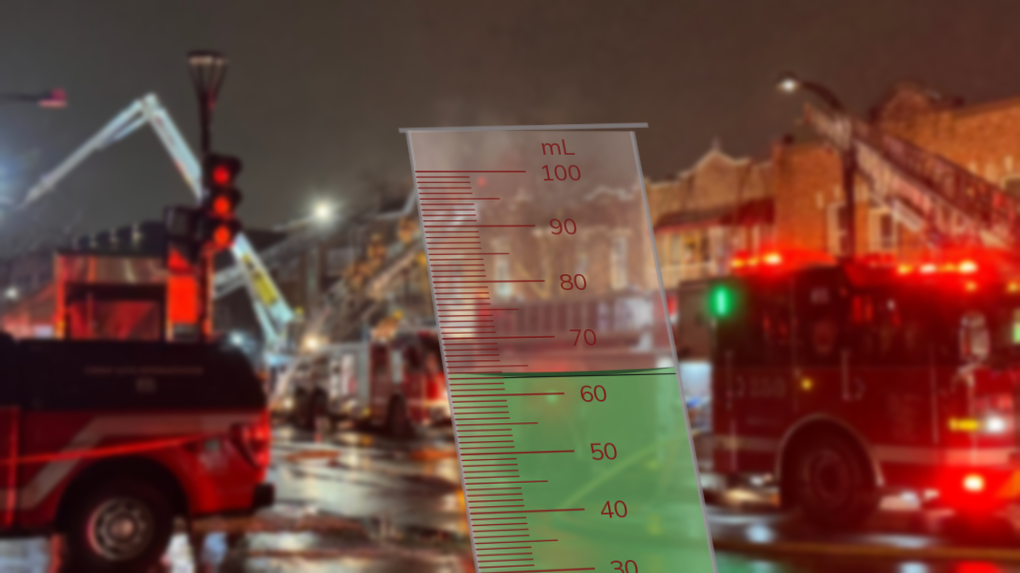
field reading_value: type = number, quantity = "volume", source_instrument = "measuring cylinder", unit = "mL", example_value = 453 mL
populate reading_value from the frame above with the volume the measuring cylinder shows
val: 63 mL
